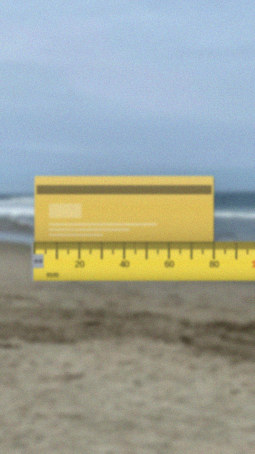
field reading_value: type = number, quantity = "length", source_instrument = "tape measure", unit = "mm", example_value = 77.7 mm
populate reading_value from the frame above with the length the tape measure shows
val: 80 mm
